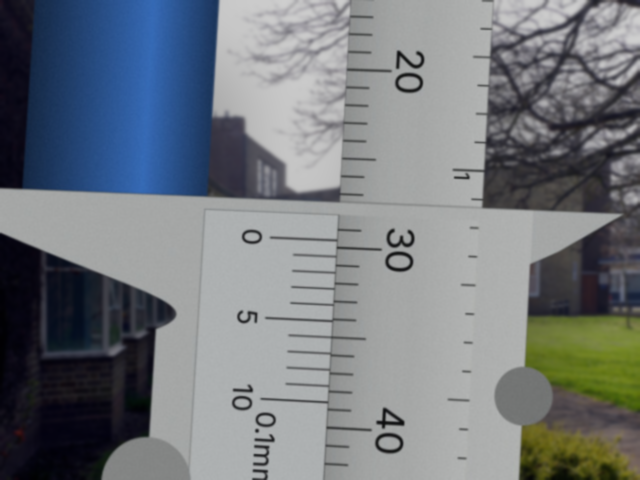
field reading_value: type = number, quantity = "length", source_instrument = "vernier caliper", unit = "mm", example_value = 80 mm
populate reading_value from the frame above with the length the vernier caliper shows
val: 29.6 mm
